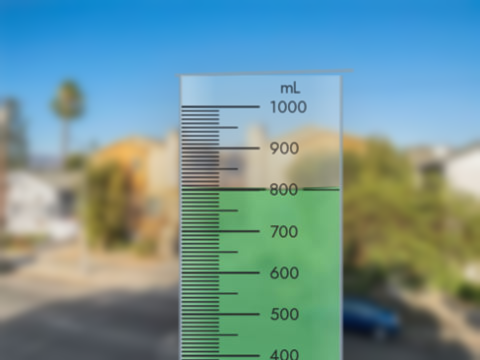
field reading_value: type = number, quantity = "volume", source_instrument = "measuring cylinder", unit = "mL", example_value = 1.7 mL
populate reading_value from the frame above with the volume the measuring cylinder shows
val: 800 mL
